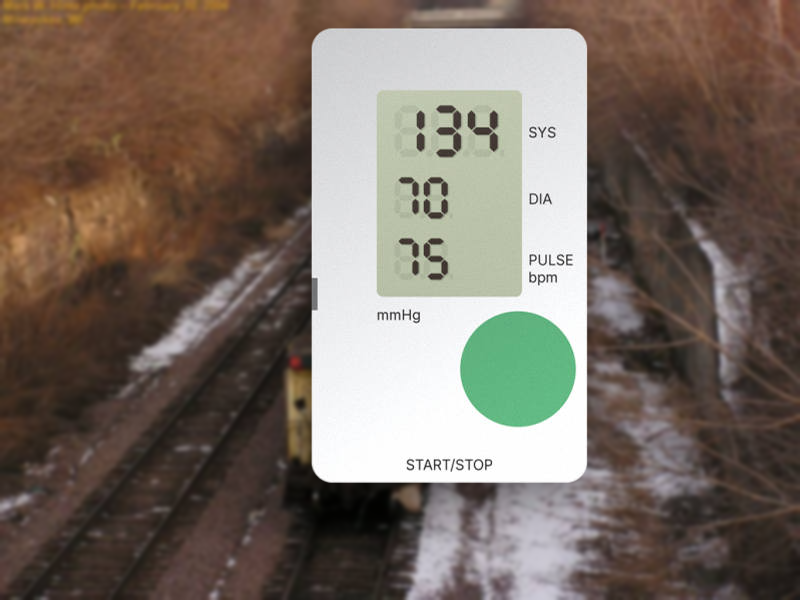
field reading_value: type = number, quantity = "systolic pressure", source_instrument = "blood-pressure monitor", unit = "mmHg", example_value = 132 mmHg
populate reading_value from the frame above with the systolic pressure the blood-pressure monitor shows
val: 134 mmHg
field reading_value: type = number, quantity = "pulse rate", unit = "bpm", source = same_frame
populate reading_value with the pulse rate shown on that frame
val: 75 bpm
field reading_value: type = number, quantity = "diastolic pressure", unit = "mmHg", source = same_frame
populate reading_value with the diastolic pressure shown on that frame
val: 70 mmHg
